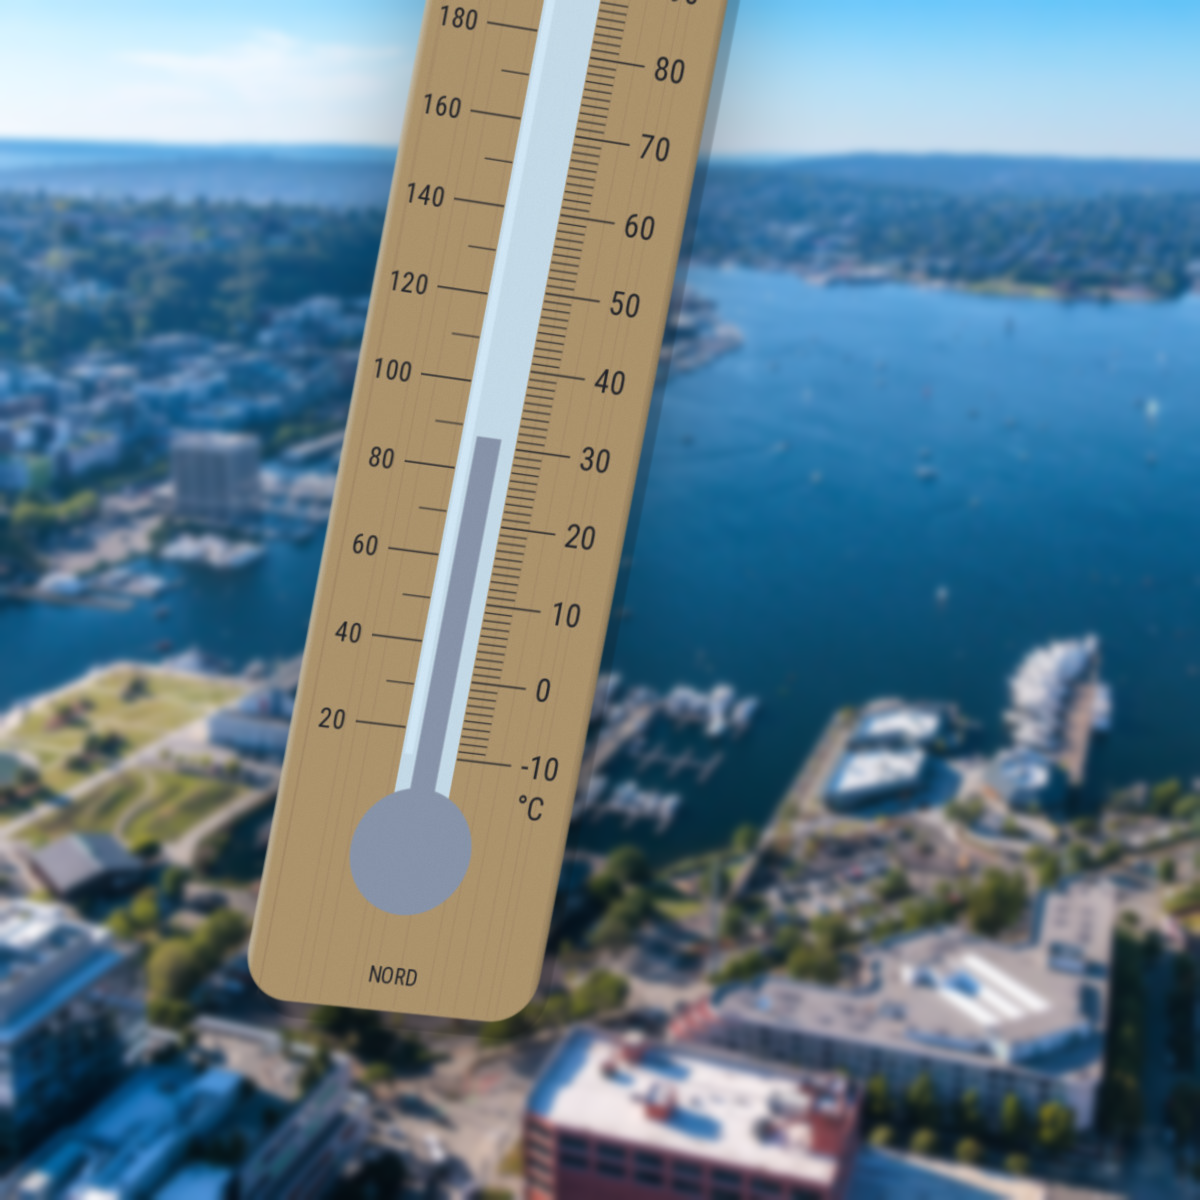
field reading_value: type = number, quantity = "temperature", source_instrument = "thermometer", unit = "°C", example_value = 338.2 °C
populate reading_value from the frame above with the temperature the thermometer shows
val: 31 °C
